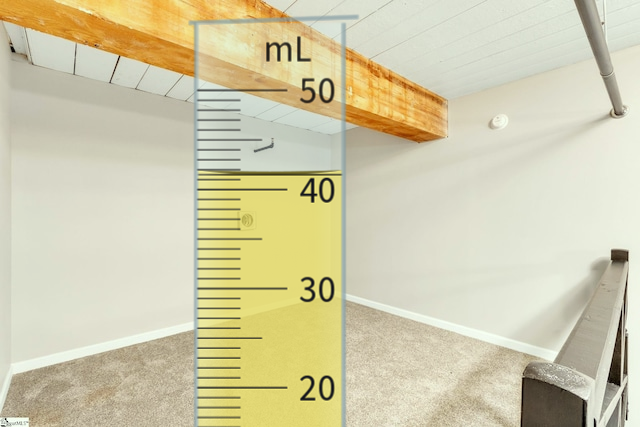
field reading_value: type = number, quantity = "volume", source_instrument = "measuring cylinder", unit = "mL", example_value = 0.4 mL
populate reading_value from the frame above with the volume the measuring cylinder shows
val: 41.5 mL
